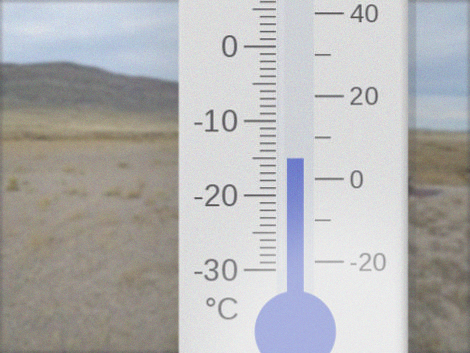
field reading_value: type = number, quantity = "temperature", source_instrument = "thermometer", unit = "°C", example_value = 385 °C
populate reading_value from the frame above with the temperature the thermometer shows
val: -15 °C
